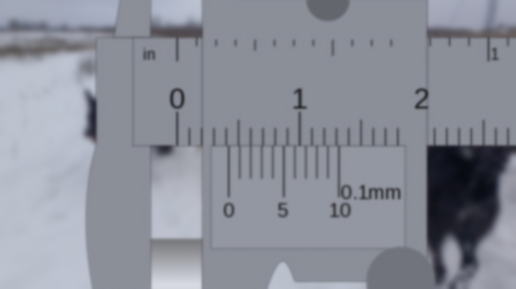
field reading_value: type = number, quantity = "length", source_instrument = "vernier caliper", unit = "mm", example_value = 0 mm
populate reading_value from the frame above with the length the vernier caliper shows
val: 4.2 mm
